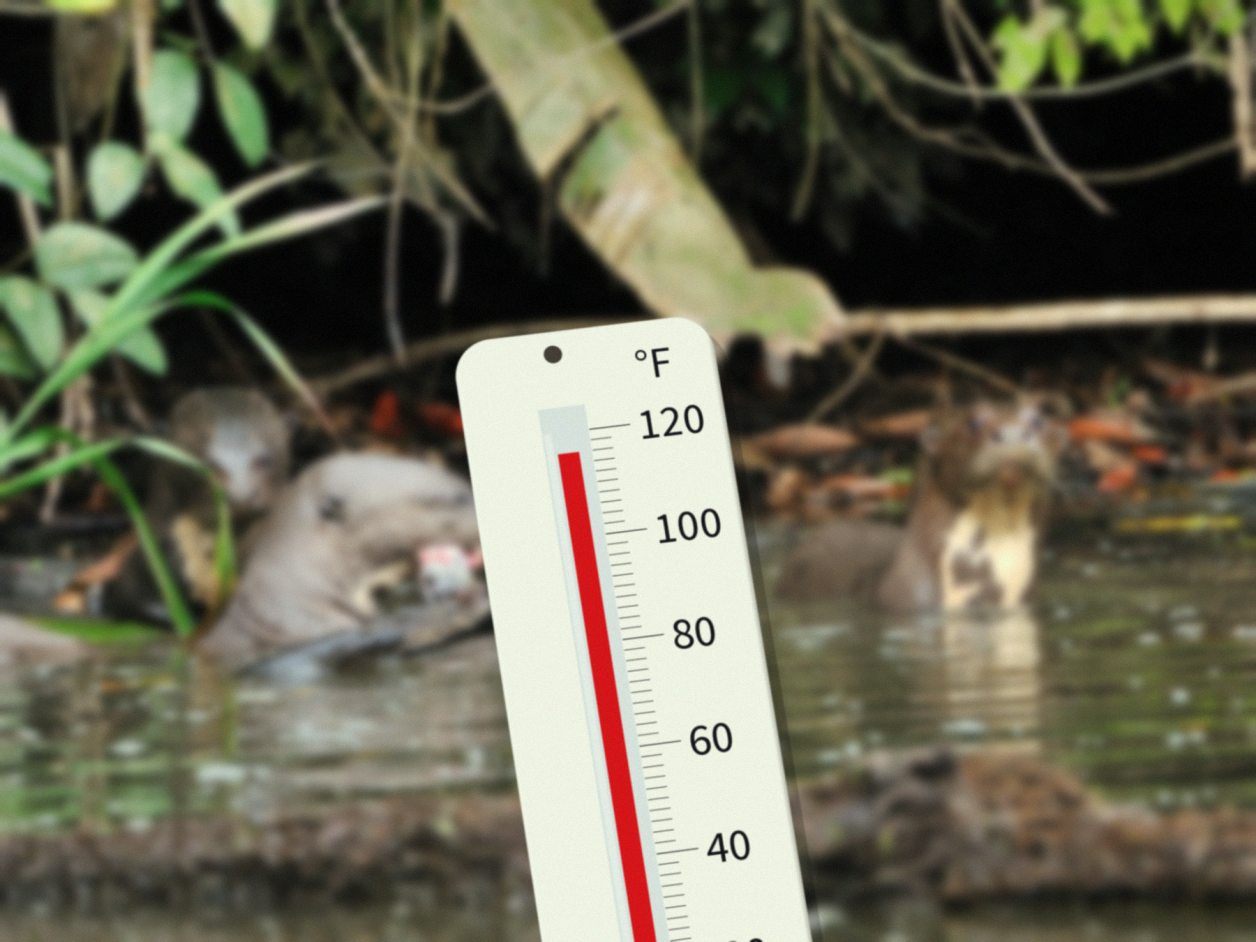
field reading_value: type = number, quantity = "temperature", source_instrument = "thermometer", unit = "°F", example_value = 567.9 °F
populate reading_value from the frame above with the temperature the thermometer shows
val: 116 °F
